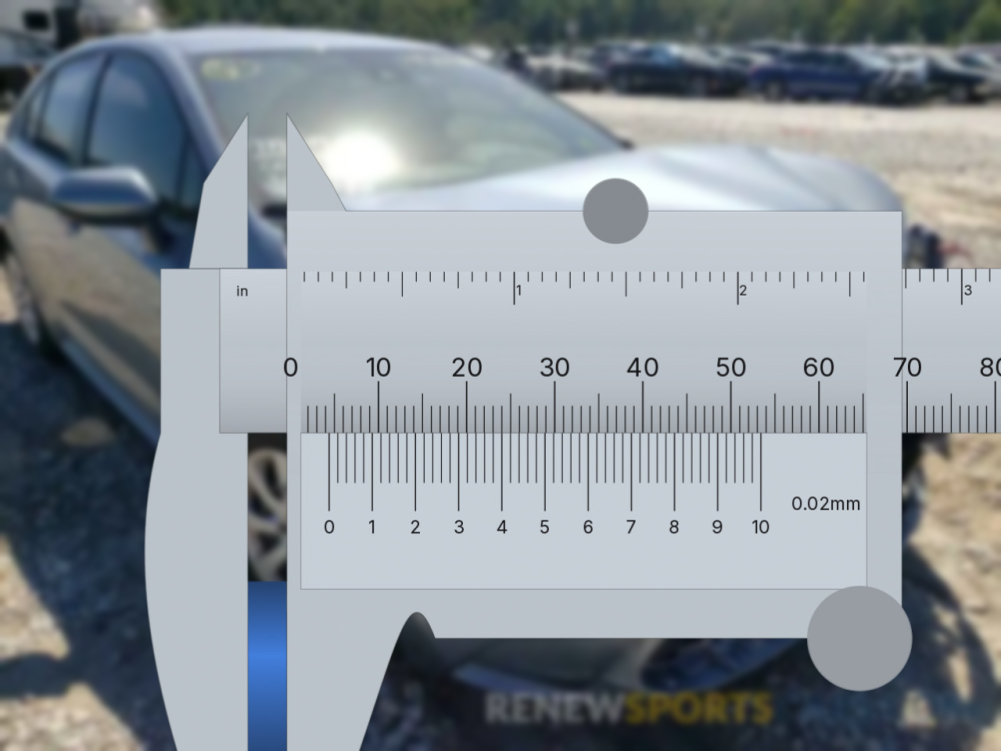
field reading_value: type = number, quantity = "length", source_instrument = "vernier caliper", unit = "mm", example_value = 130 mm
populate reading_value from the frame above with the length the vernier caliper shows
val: 4.4 mm
